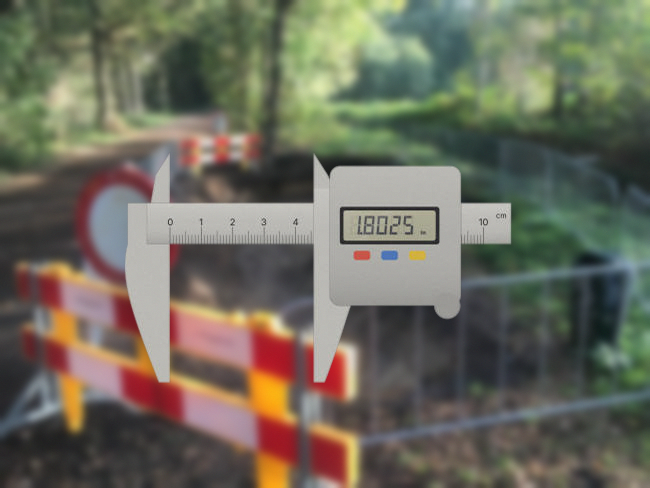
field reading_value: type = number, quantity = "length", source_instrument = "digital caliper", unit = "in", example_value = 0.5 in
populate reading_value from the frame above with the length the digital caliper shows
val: 1.8025 in
